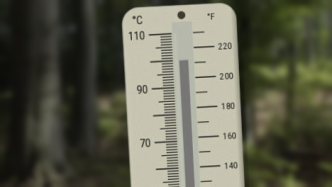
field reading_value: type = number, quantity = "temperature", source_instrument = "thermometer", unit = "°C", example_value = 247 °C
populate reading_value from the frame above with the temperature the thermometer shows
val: 100 °C
